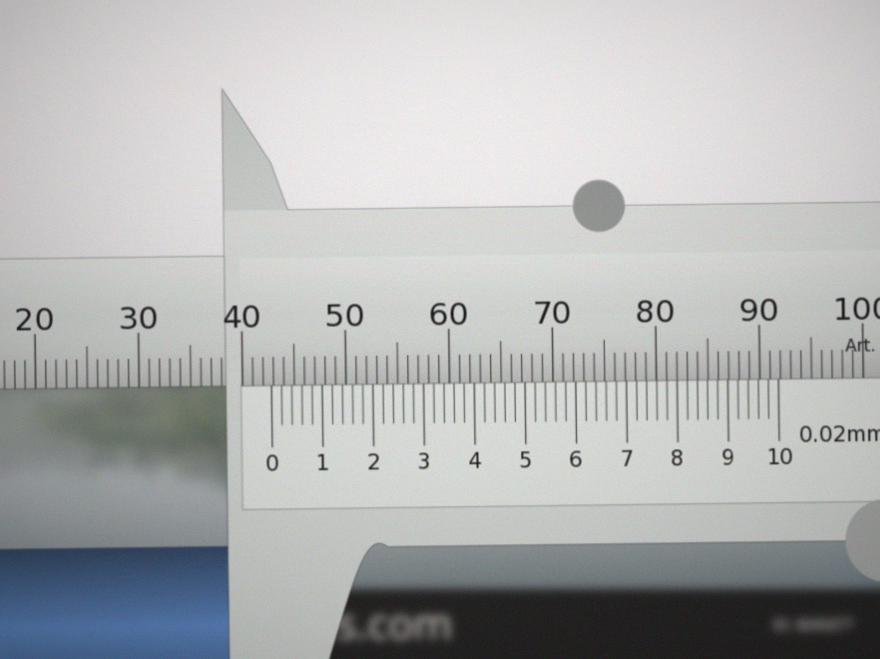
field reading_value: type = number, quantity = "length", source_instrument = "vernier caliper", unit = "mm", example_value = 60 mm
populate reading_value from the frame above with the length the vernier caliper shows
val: 42.8 mm
